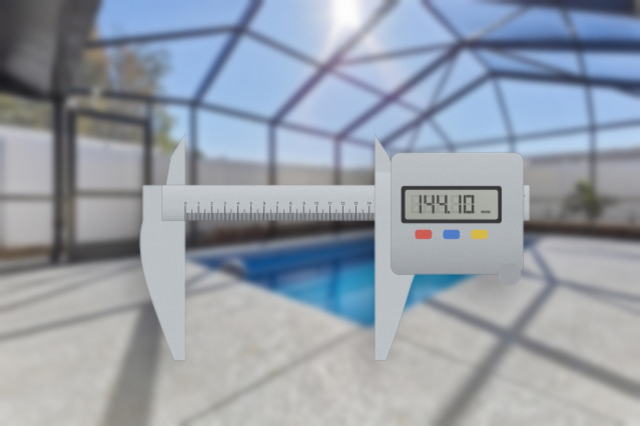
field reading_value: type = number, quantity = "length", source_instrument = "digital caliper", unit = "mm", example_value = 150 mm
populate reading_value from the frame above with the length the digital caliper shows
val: 144.10 mm
